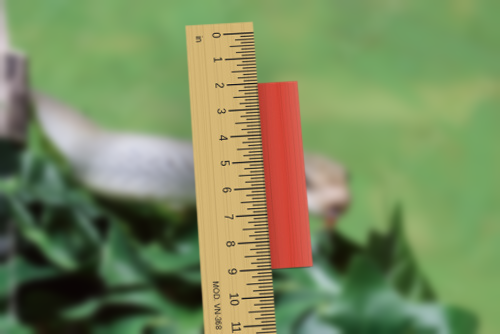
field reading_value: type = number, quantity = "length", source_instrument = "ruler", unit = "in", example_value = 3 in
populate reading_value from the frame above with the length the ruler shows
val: 7 in
